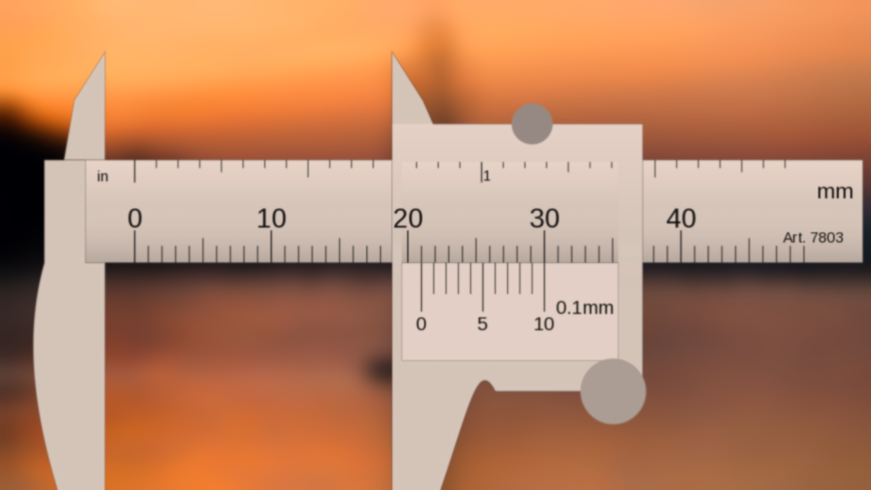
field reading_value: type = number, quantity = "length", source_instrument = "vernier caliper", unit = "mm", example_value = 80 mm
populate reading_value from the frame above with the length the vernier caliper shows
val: 21.0 mm
